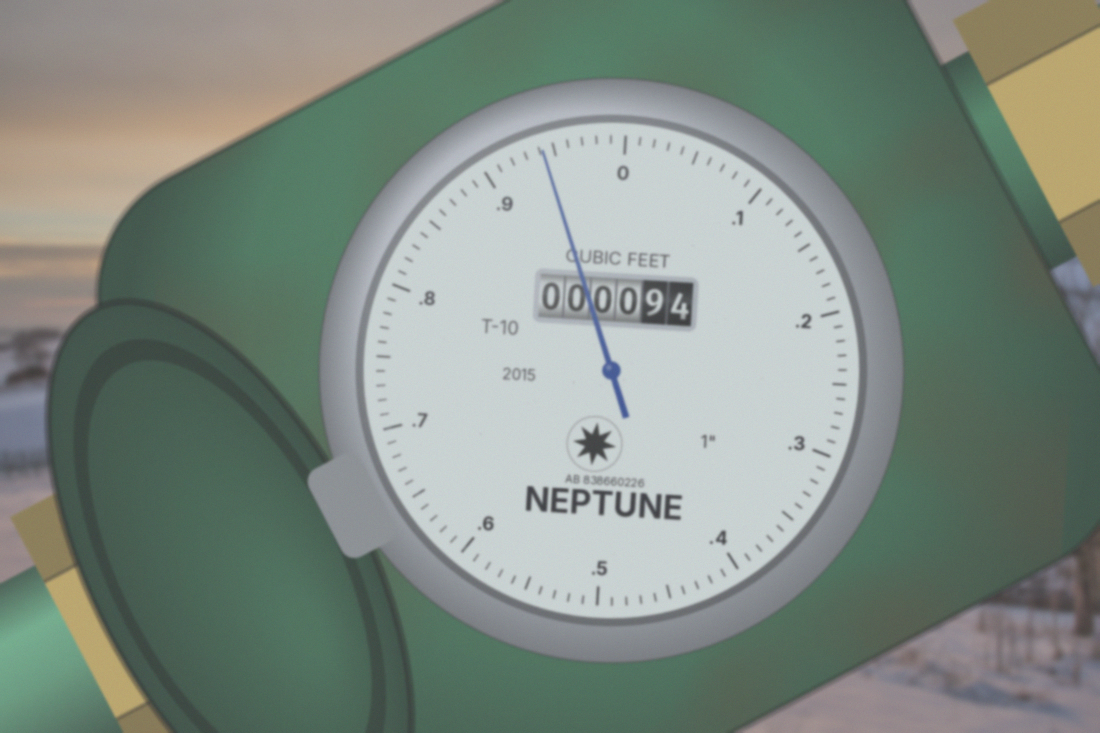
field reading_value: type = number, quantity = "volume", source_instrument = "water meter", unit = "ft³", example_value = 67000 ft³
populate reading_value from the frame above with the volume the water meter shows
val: 93.94 ft³
